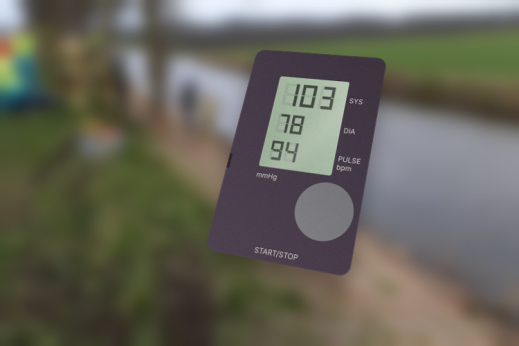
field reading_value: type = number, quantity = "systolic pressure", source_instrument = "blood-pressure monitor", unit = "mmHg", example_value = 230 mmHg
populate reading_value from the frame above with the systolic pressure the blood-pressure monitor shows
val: 103 mmHg
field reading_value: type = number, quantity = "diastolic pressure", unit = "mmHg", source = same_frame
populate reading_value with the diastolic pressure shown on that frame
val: 78 mmHg
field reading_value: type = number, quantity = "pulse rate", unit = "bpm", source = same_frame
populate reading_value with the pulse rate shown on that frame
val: 94 bpm
